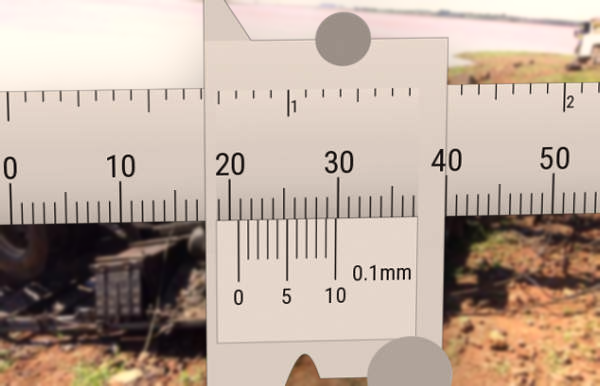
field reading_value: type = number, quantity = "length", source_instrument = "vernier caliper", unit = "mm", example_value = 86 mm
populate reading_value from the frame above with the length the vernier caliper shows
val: 20.8 mm
